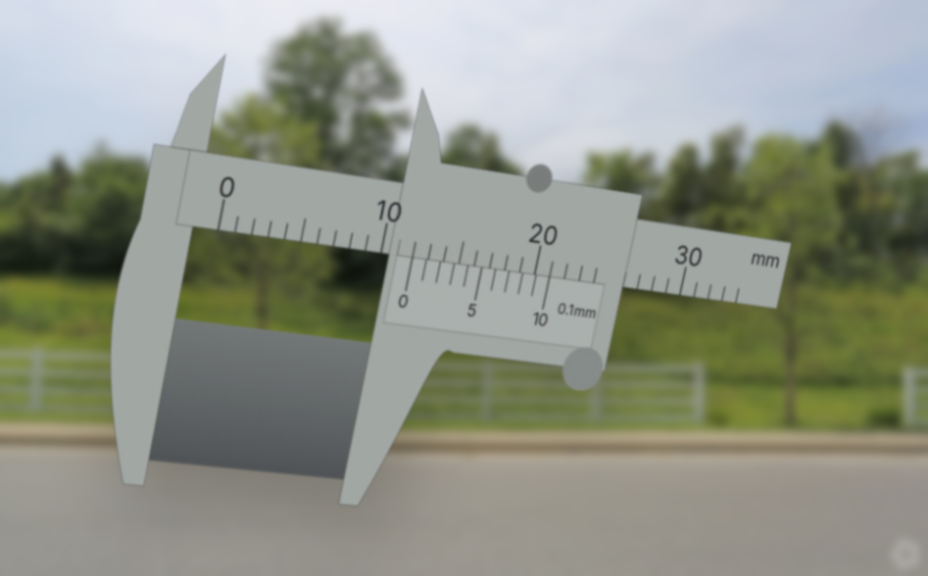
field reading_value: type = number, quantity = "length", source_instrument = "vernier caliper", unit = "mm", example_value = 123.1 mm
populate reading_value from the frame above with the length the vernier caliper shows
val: 12.0 mm
